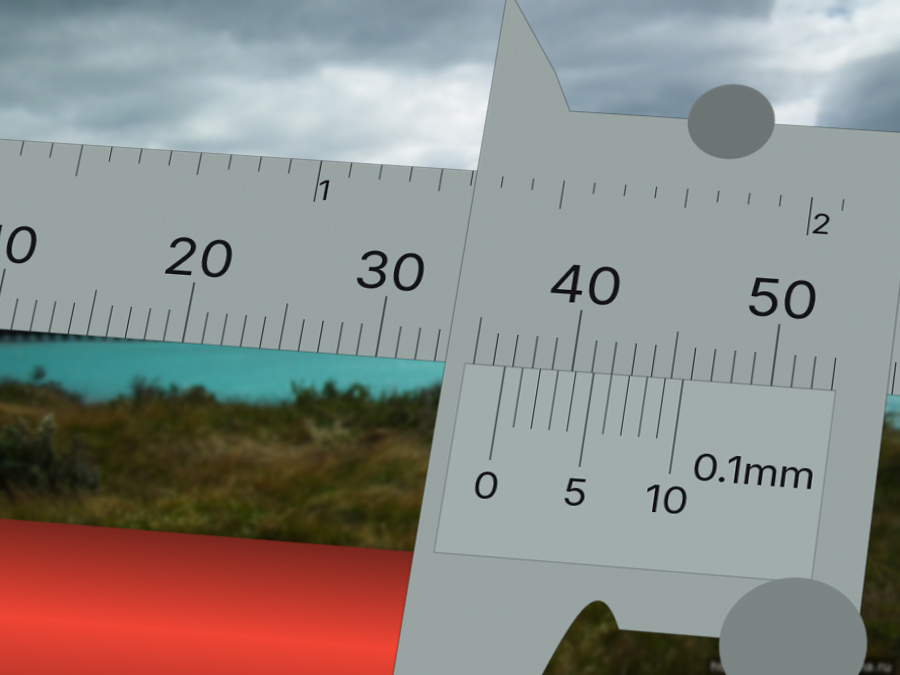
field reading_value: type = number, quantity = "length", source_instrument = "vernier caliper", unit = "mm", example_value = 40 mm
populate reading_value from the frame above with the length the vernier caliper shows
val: 36.6 mm
